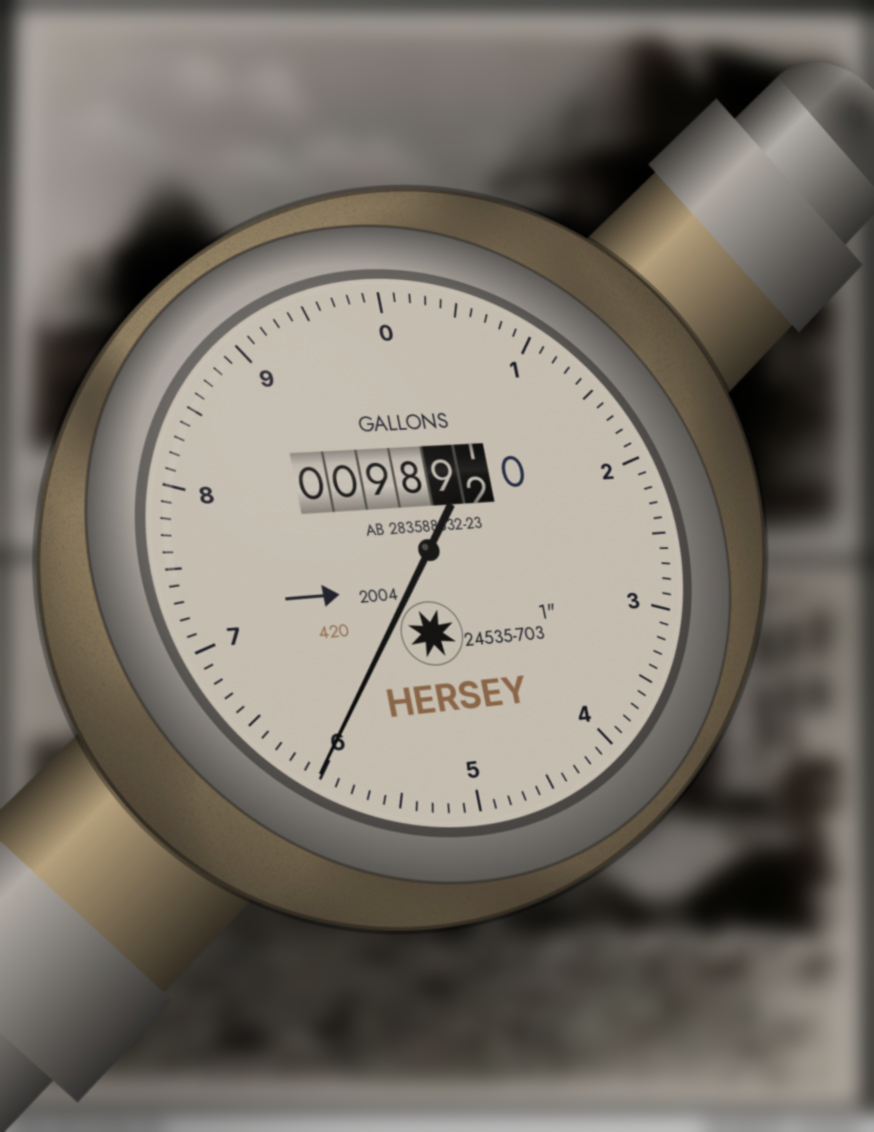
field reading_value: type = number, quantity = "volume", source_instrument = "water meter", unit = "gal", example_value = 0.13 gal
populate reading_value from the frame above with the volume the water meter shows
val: 98916.0 gal
